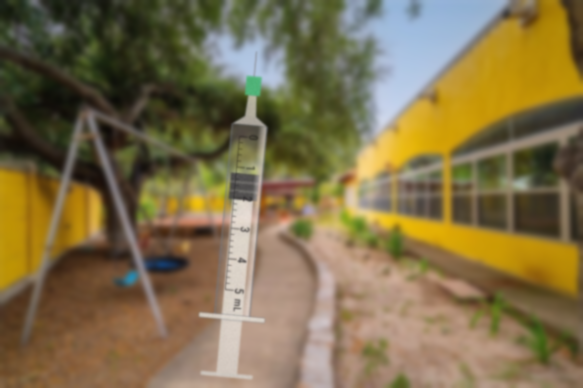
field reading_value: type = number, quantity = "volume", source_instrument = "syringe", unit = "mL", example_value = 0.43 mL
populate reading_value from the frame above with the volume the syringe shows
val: 1.2 mL
